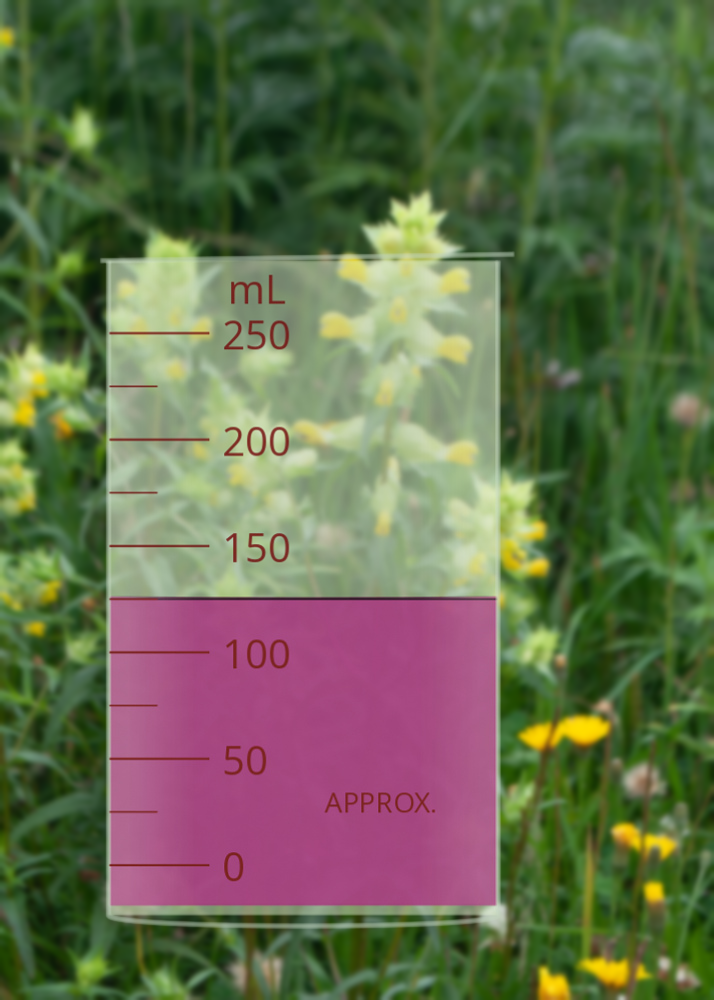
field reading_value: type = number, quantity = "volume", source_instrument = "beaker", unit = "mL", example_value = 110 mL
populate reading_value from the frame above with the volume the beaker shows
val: 125 mL
